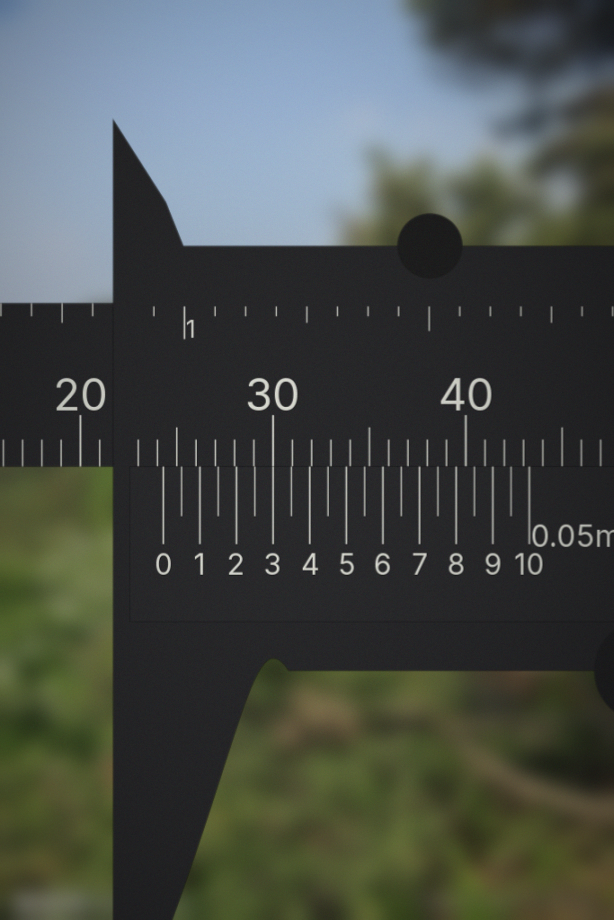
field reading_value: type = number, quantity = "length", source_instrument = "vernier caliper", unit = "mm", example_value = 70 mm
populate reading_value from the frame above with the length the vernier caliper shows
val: 24.3 mm
